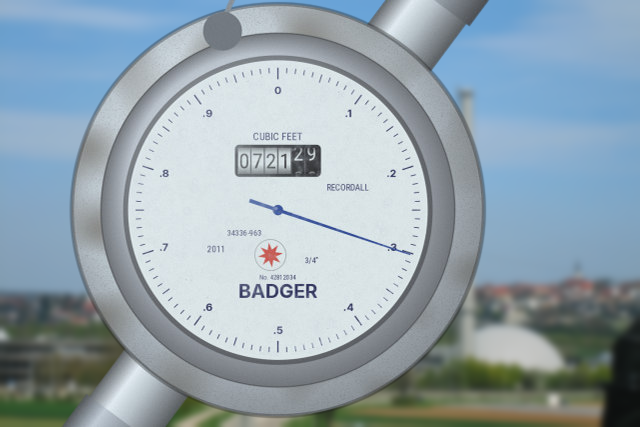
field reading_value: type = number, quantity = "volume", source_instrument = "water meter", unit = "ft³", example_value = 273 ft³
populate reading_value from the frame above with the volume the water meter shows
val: 72129.30 ft³
